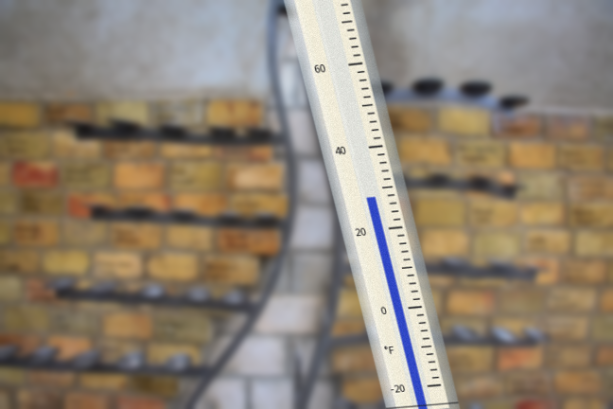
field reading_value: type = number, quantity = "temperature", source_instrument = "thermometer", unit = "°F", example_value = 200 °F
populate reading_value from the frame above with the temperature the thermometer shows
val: 28 °F
